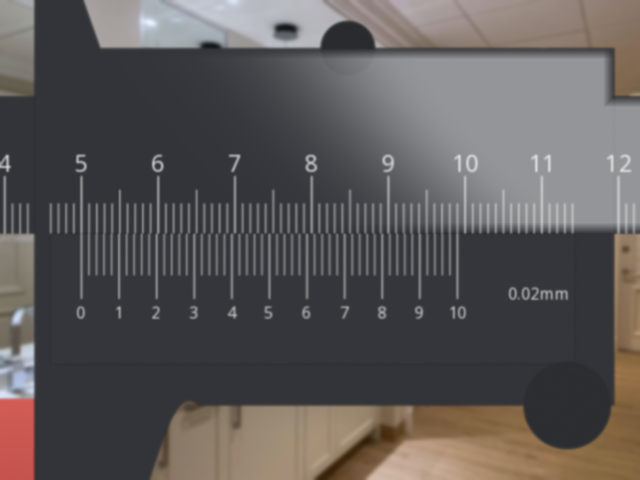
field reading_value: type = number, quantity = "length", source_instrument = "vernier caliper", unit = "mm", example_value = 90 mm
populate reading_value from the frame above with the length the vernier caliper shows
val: 50.0 mm
